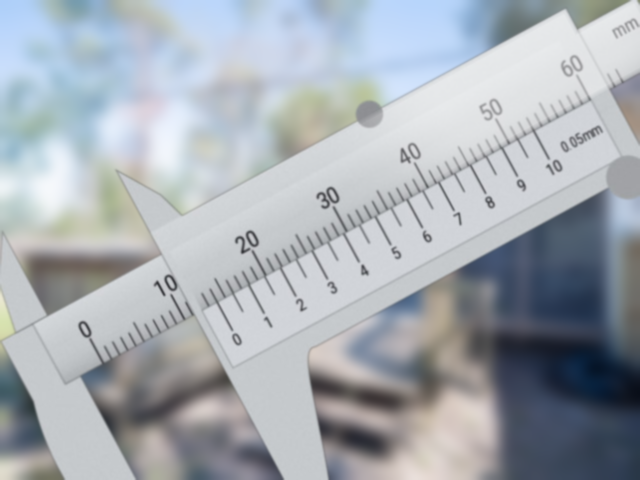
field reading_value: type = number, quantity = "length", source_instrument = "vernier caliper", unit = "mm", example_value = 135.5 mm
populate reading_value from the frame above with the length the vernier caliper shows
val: 14.0 mm
